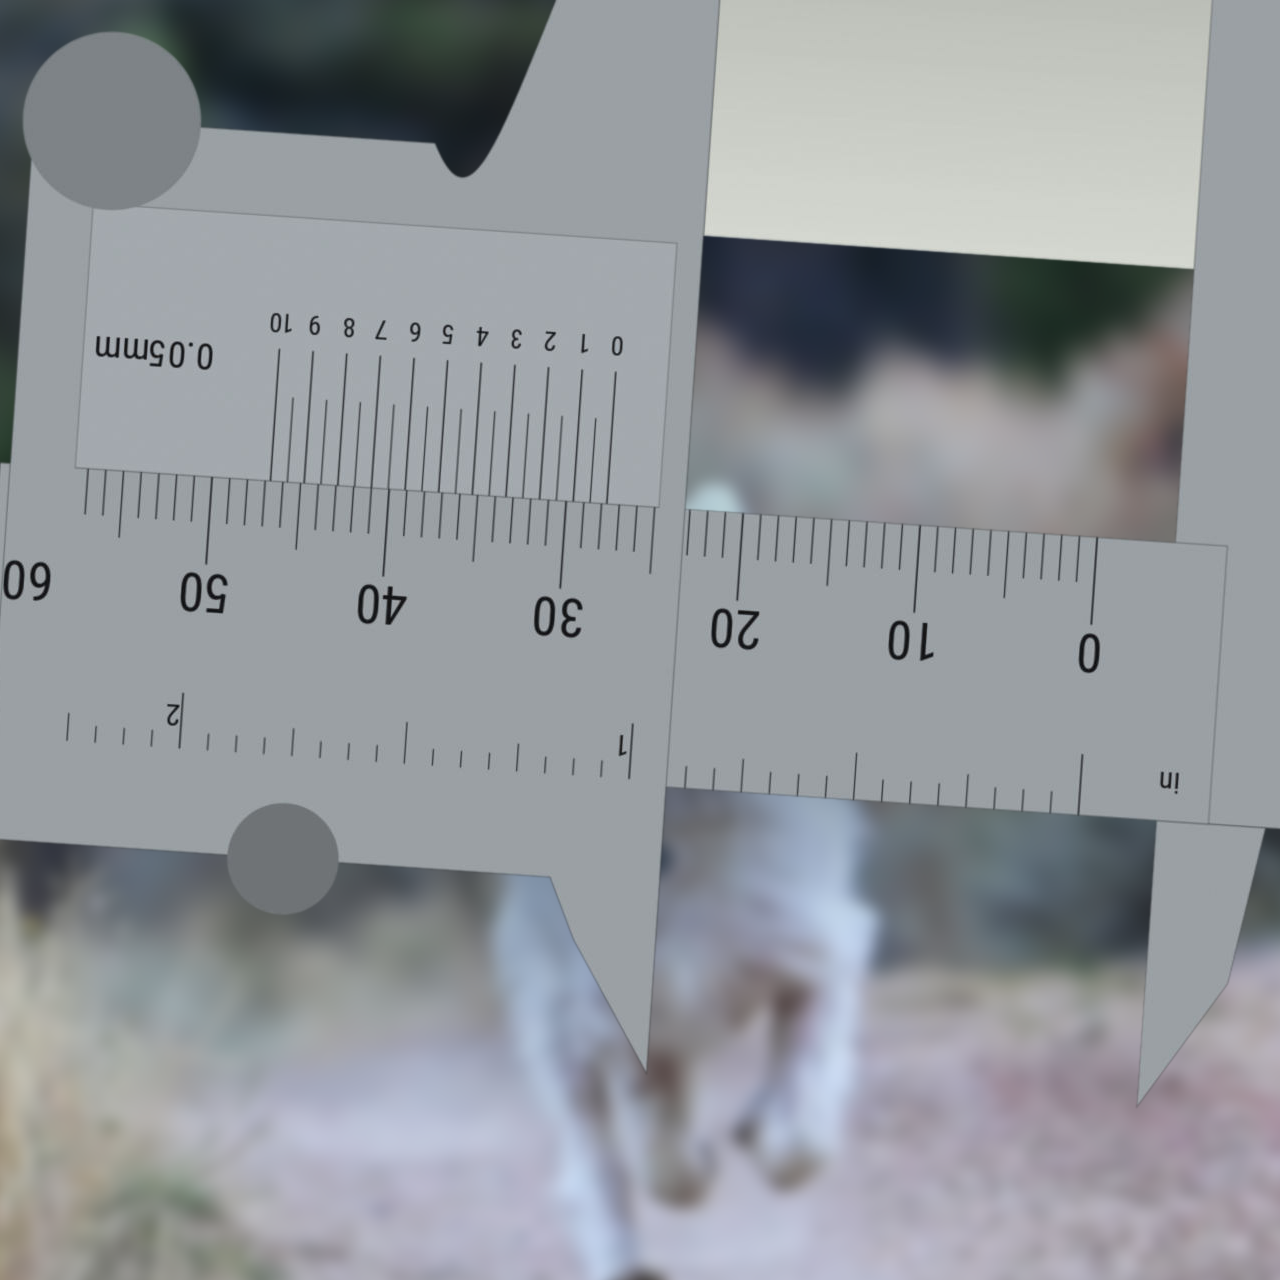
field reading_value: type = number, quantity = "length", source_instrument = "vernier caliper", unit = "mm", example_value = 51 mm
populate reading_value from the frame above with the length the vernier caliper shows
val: 27.7 mm
